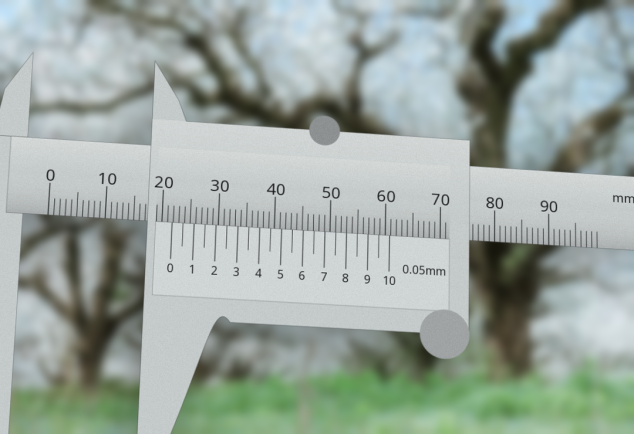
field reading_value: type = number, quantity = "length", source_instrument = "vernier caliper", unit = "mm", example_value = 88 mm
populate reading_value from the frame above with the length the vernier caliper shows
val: 21.8 mm
